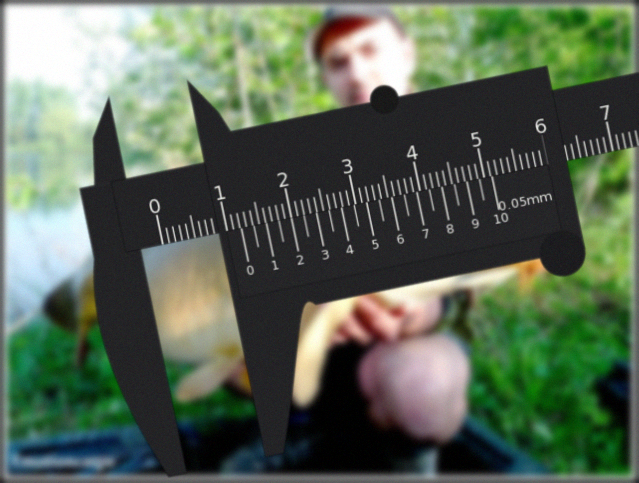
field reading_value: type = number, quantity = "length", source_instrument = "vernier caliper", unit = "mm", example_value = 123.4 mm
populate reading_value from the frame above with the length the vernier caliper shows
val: 12.2 mm
